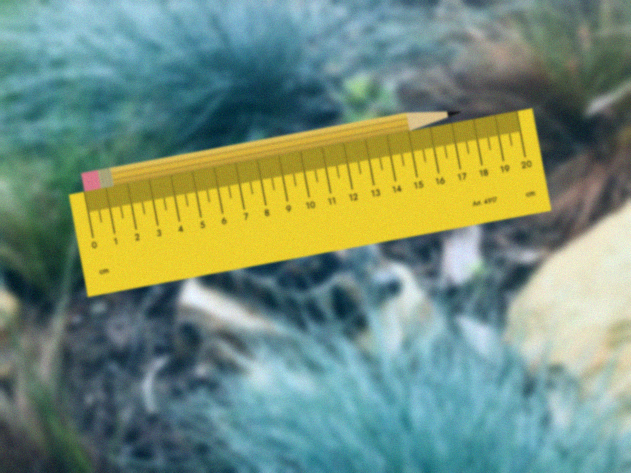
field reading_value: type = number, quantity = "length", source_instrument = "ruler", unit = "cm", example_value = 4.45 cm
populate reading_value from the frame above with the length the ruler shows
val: 17.5 cm
